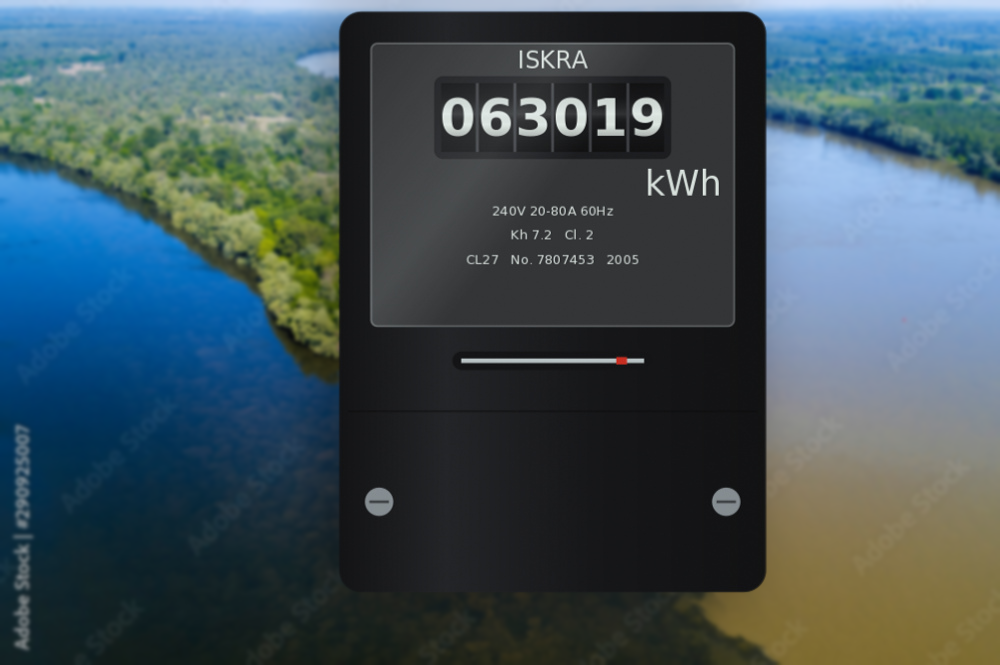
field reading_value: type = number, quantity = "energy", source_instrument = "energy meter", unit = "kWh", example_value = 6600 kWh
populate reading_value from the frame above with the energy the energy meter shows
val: 63019 kWh
